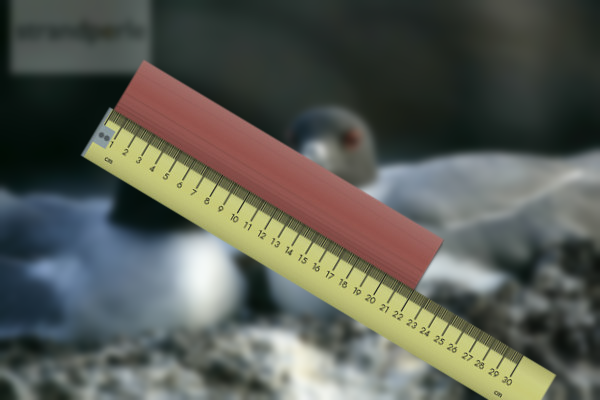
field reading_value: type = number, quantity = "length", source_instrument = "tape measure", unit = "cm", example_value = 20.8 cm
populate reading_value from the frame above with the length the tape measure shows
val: 22 cm
